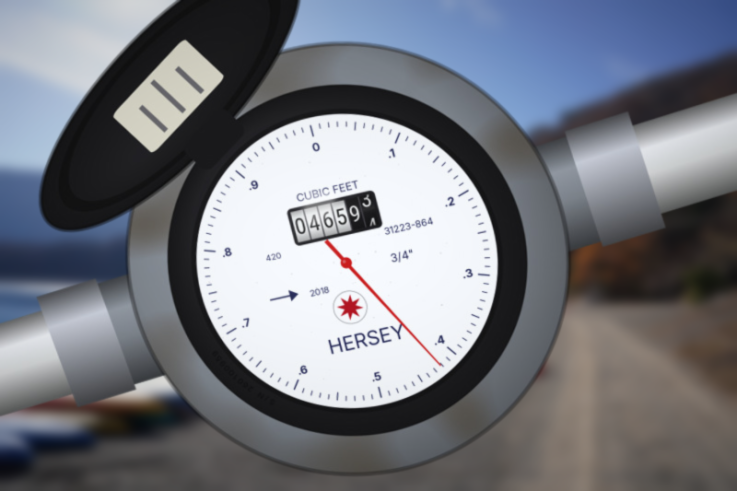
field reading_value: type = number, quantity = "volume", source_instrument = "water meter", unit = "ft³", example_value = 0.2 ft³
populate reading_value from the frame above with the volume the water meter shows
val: 46593.42 ft³
